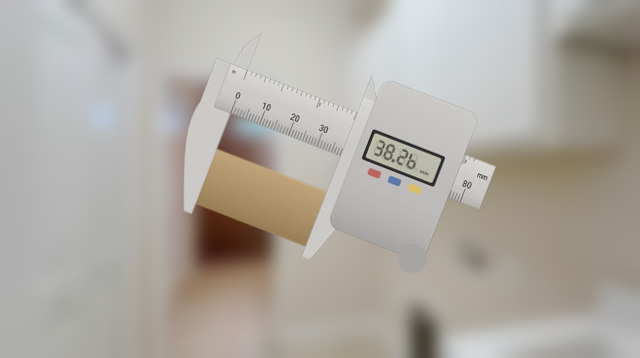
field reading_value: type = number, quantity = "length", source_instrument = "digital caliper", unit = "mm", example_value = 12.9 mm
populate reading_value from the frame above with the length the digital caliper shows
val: 38.26 mm
